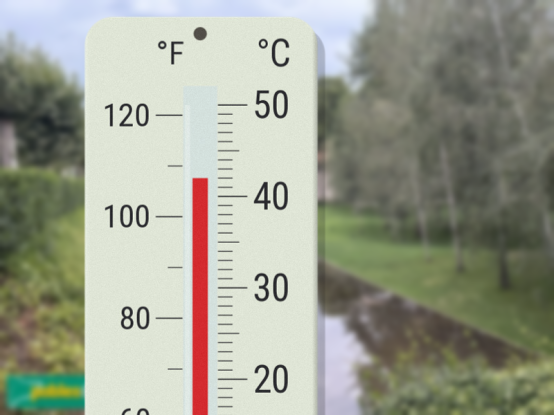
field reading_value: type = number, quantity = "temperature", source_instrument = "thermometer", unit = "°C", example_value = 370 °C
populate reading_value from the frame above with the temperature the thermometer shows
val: 42 °C
